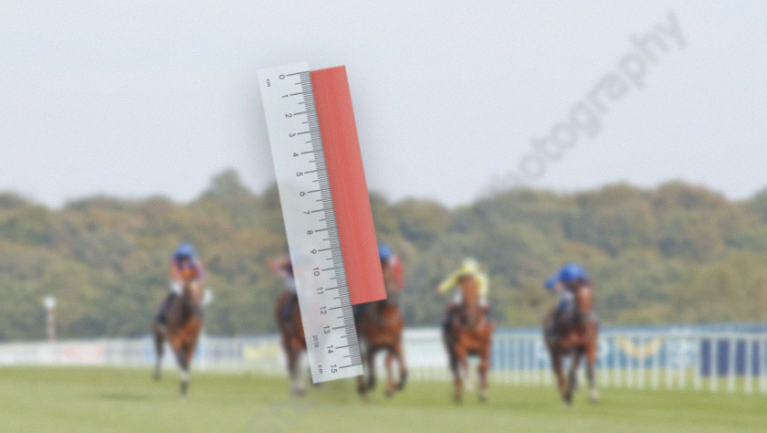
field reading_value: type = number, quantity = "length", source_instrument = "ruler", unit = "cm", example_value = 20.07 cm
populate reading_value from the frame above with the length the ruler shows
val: 12 cm
